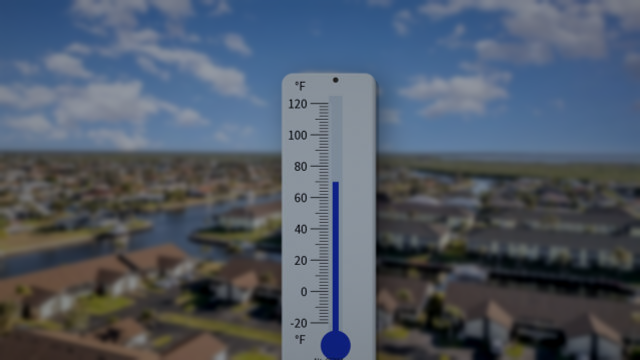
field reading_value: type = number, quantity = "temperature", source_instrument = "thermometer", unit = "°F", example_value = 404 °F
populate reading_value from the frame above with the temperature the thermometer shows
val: 70 °F
